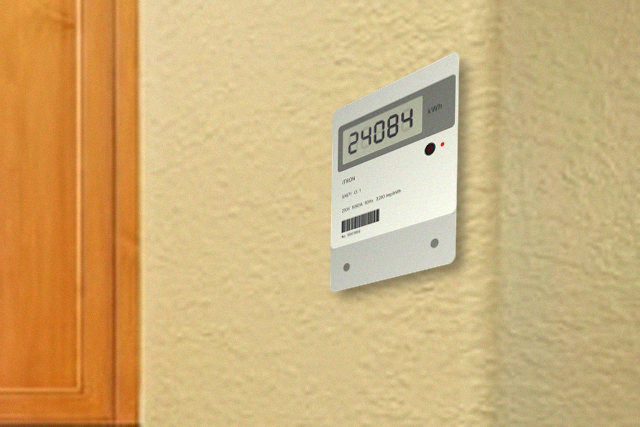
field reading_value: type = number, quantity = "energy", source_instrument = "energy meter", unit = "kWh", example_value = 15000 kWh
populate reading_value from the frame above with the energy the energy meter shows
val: 24084 kWh
